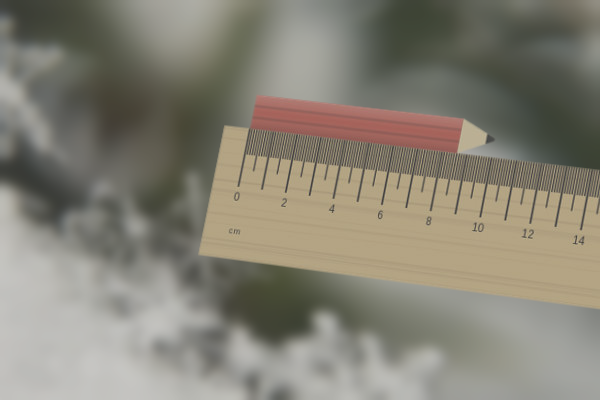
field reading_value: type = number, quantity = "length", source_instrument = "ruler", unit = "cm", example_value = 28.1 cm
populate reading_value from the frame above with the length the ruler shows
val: 10 cm
